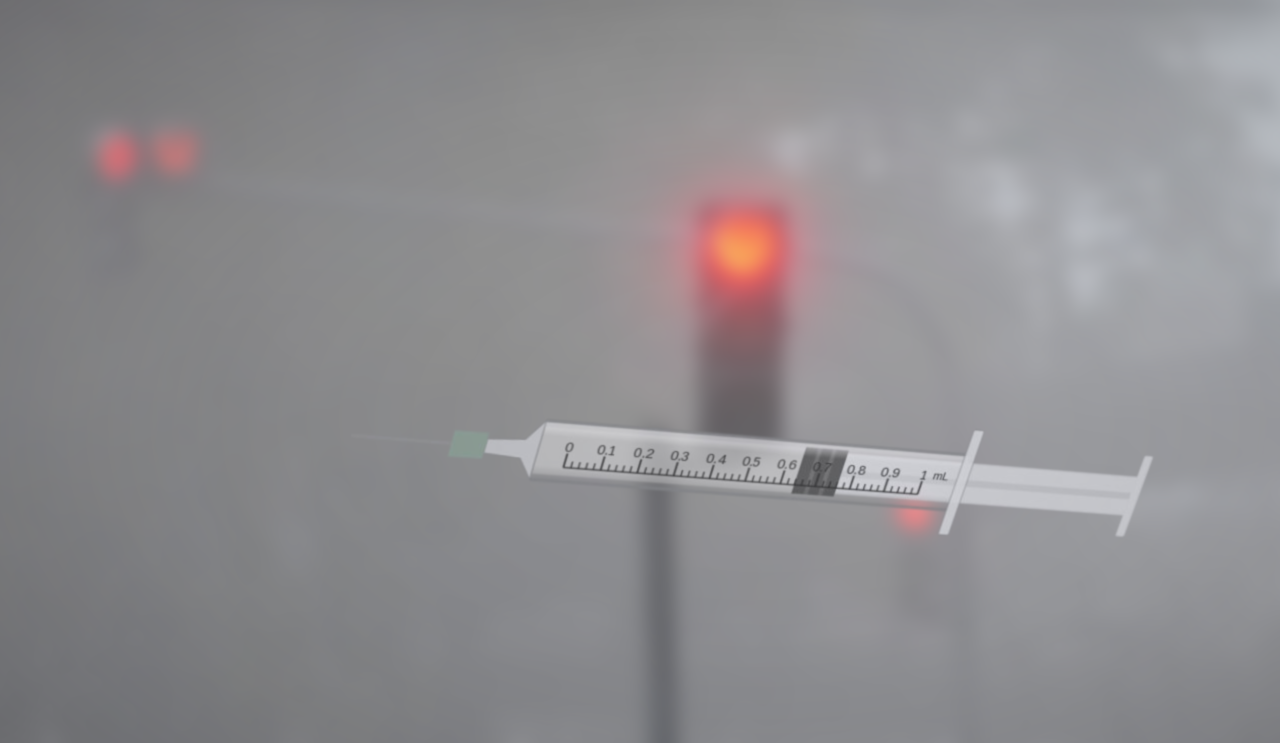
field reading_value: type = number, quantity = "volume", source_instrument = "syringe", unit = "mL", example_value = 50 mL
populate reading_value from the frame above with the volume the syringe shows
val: 0.64 mL
